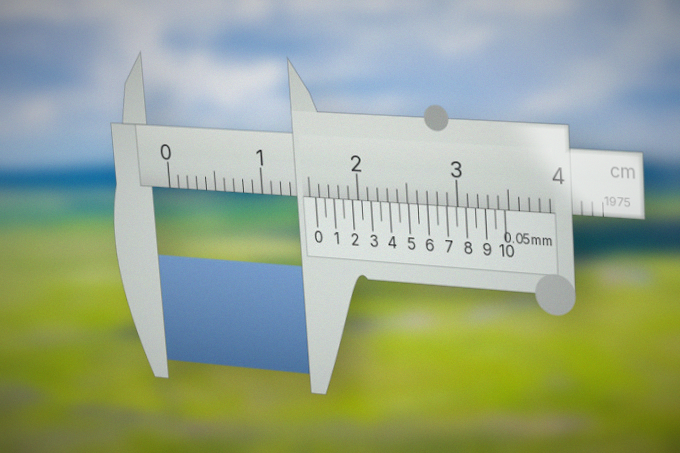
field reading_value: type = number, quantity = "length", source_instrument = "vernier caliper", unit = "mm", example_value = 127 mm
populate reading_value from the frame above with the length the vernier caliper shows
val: 15.6 mm
